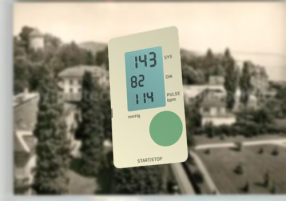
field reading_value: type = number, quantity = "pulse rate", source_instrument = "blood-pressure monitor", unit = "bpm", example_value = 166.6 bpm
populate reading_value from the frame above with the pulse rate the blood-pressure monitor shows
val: 114 bpm
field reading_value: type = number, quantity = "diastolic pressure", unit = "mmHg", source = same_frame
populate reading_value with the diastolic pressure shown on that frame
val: 82 mmHg
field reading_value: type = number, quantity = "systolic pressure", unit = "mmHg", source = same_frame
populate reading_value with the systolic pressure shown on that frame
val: 143 mmHg
